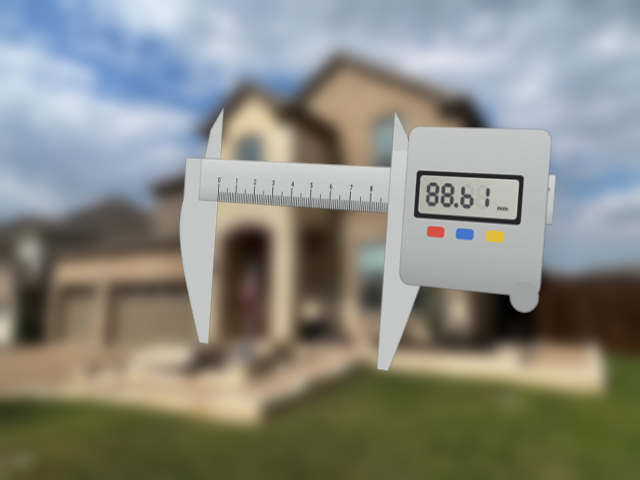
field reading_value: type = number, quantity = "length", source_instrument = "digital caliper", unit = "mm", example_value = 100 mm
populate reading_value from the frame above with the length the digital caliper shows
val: 88.61 mm
